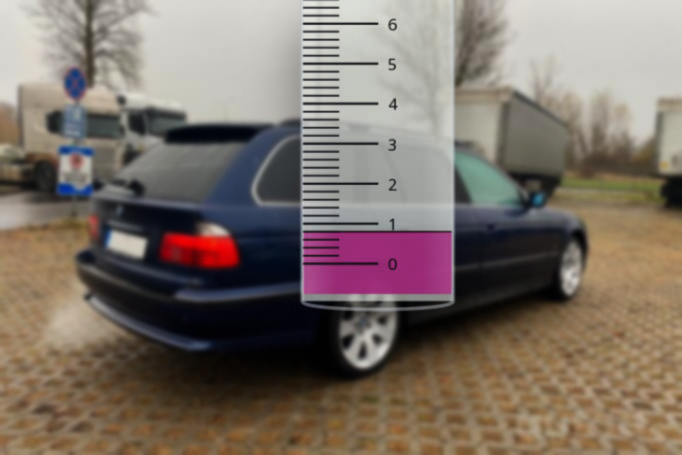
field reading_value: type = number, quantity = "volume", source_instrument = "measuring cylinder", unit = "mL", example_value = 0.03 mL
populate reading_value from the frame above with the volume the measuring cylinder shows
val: 0.8 mL
